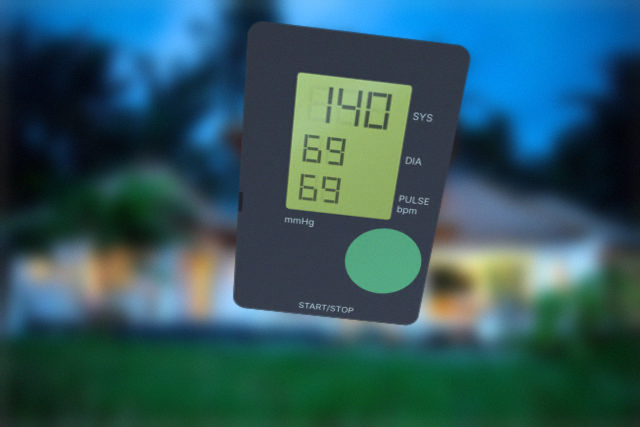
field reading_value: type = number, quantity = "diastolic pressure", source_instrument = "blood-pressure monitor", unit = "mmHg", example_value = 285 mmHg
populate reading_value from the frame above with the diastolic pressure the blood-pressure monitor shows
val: 69 mmHg
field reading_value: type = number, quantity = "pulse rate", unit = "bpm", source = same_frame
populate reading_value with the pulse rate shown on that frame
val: 69 bpm
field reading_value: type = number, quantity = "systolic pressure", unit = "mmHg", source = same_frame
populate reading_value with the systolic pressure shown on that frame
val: 140 mmHg
